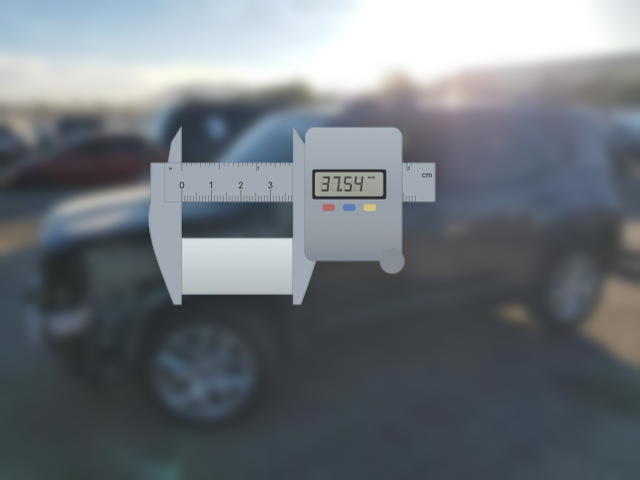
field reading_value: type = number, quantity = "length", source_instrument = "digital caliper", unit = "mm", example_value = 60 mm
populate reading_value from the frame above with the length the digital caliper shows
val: 37.54 mm
